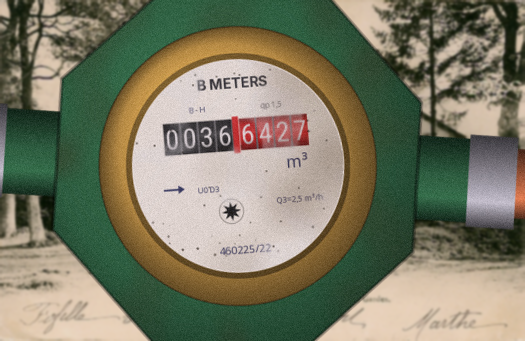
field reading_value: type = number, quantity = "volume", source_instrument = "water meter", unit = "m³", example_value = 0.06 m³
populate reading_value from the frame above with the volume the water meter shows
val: 36.6427 m³
